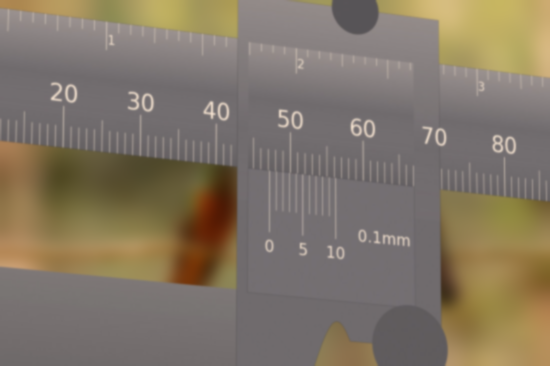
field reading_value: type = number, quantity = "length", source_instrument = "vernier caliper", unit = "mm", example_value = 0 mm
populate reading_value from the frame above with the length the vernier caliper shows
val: 47.2 mm
